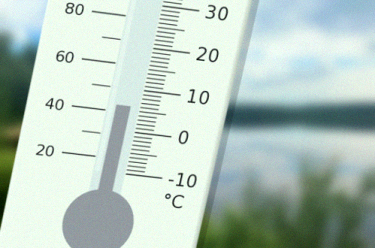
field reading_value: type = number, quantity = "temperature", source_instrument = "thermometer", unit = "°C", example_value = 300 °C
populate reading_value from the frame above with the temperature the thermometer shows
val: 6 °C
